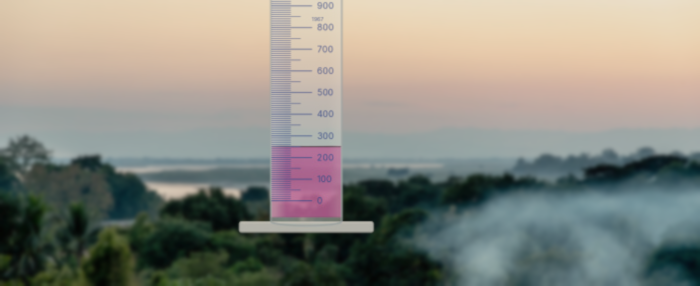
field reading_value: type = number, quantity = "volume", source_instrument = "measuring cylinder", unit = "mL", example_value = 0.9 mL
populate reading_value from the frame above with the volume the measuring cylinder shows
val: 250 mL
